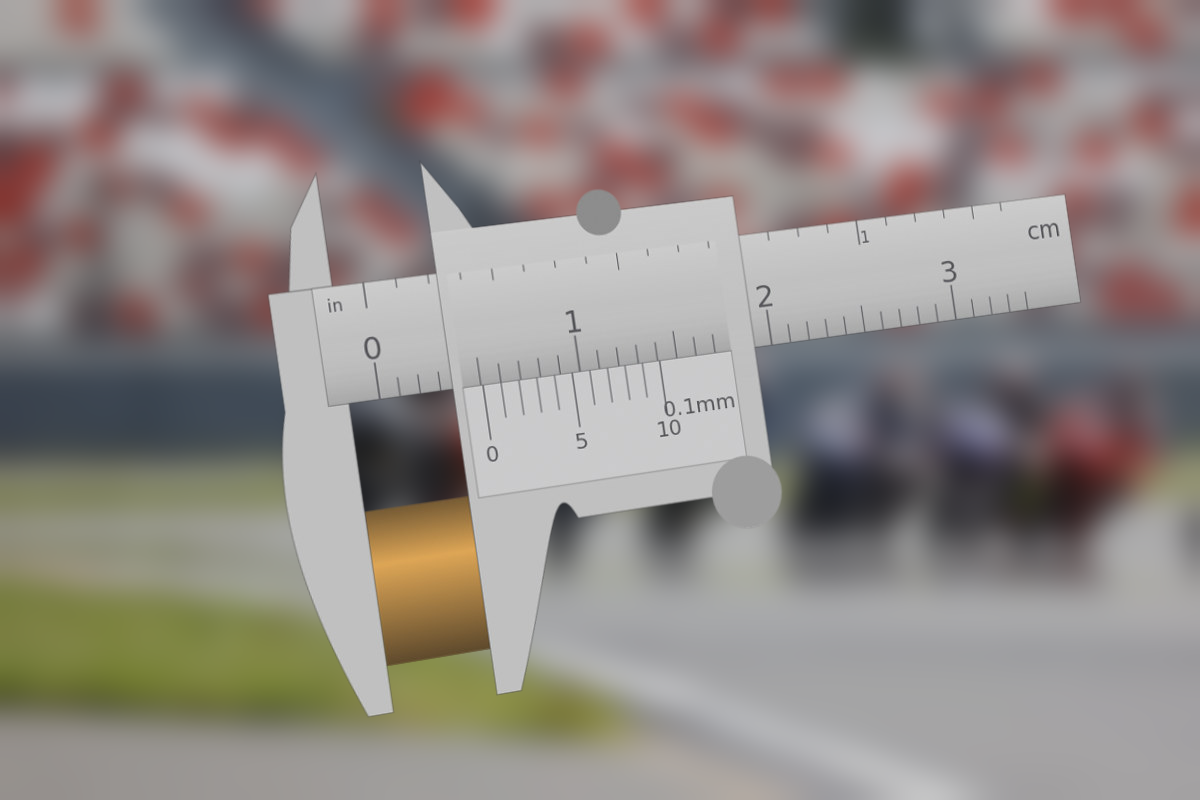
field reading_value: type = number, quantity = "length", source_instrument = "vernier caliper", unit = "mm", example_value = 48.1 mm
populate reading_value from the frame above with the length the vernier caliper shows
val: 5.1 mm
